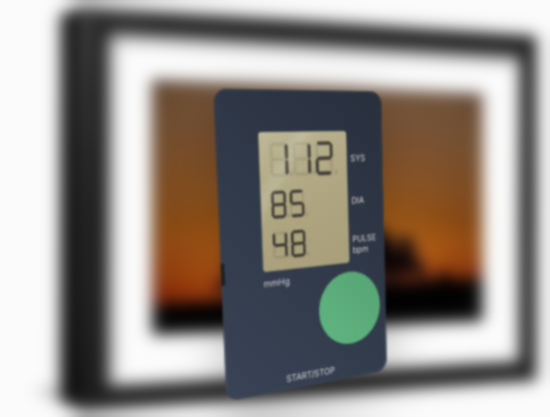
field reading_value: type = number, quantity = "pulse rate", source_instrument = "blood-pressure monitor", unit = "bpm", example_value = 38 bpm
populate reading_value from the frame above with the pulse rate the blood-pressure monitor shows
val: 48 bpm
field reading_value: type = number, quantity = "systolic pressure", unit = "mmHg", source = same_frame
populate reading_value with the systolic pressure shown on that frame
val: 112 mmHg
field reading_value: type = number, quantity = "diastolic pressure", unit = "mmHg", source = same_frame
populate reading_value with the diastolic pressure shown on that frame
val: 85 mmHg
